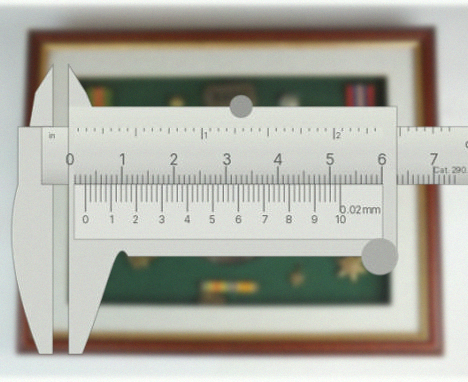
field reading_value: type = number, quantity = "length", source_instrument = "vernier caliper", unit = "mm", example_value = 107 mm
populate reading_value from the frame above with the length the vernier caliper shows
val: 3.0 mm
